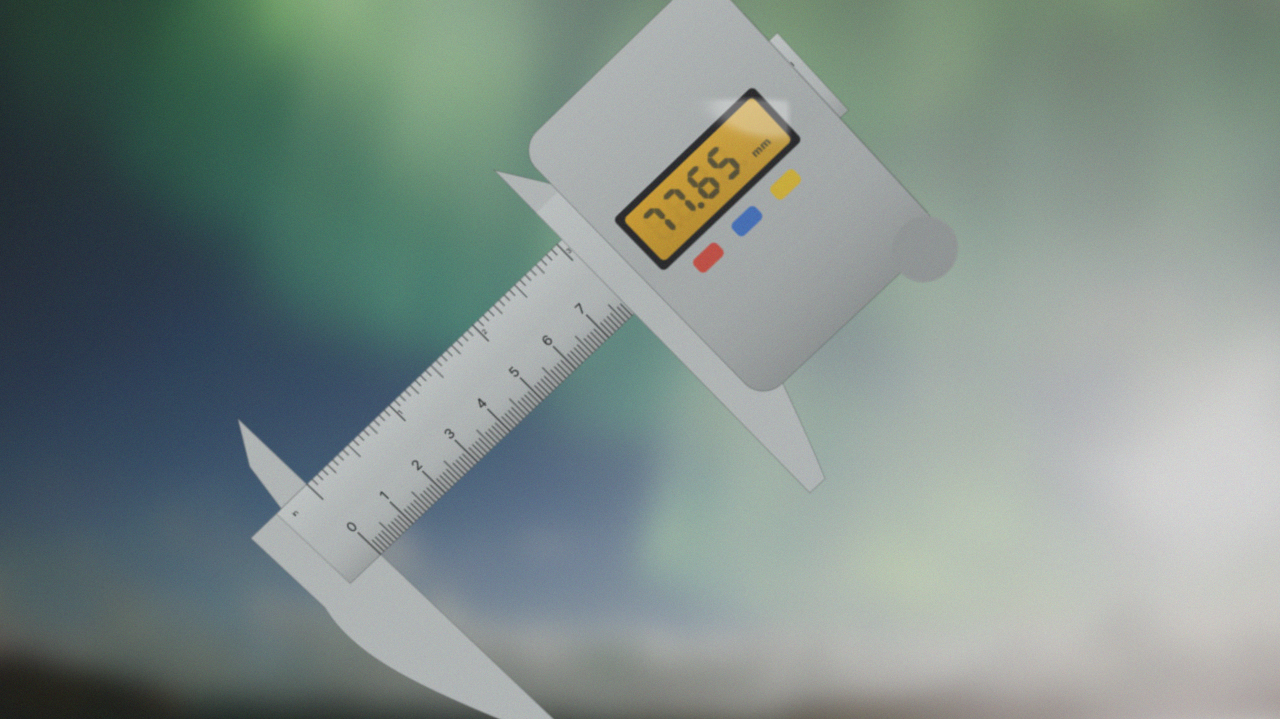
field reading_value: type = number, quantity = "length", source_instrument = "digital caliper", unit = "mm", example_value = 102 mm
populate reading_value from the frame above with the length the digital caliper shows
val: 77.65 mm
